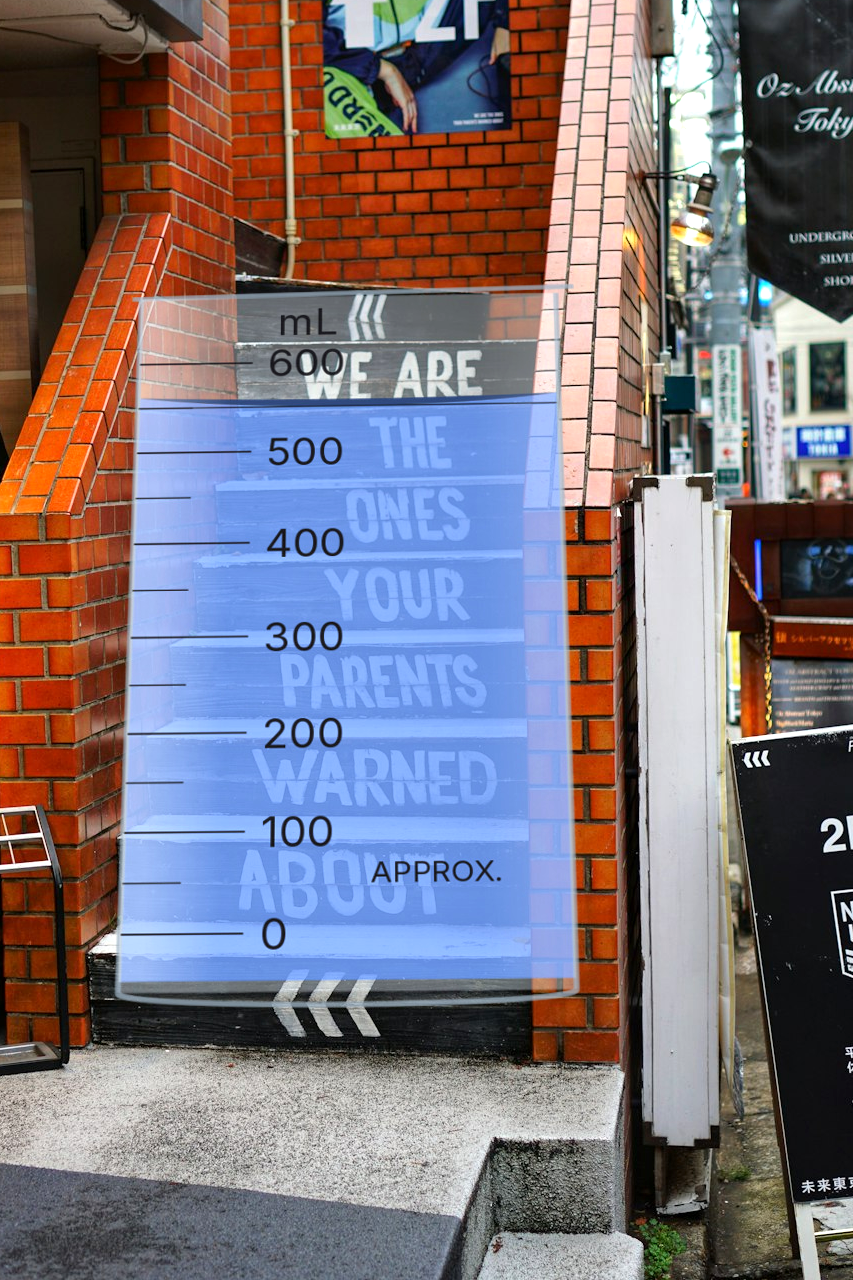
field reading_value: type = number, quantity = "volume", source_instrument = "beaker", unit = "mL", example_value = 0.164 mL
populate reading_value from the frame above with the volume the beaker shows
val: 550 mL
